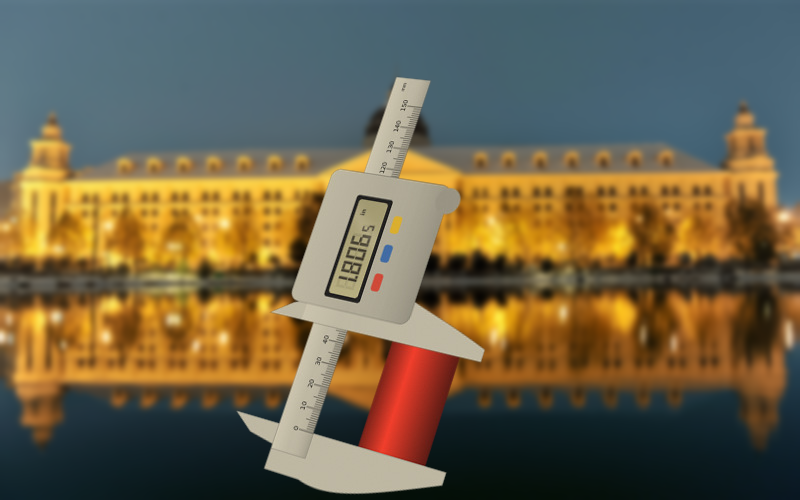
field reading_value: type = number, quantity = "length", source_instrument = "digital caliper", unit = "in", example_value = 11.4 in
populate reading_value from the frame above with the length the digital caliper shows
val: 1.8065 in
